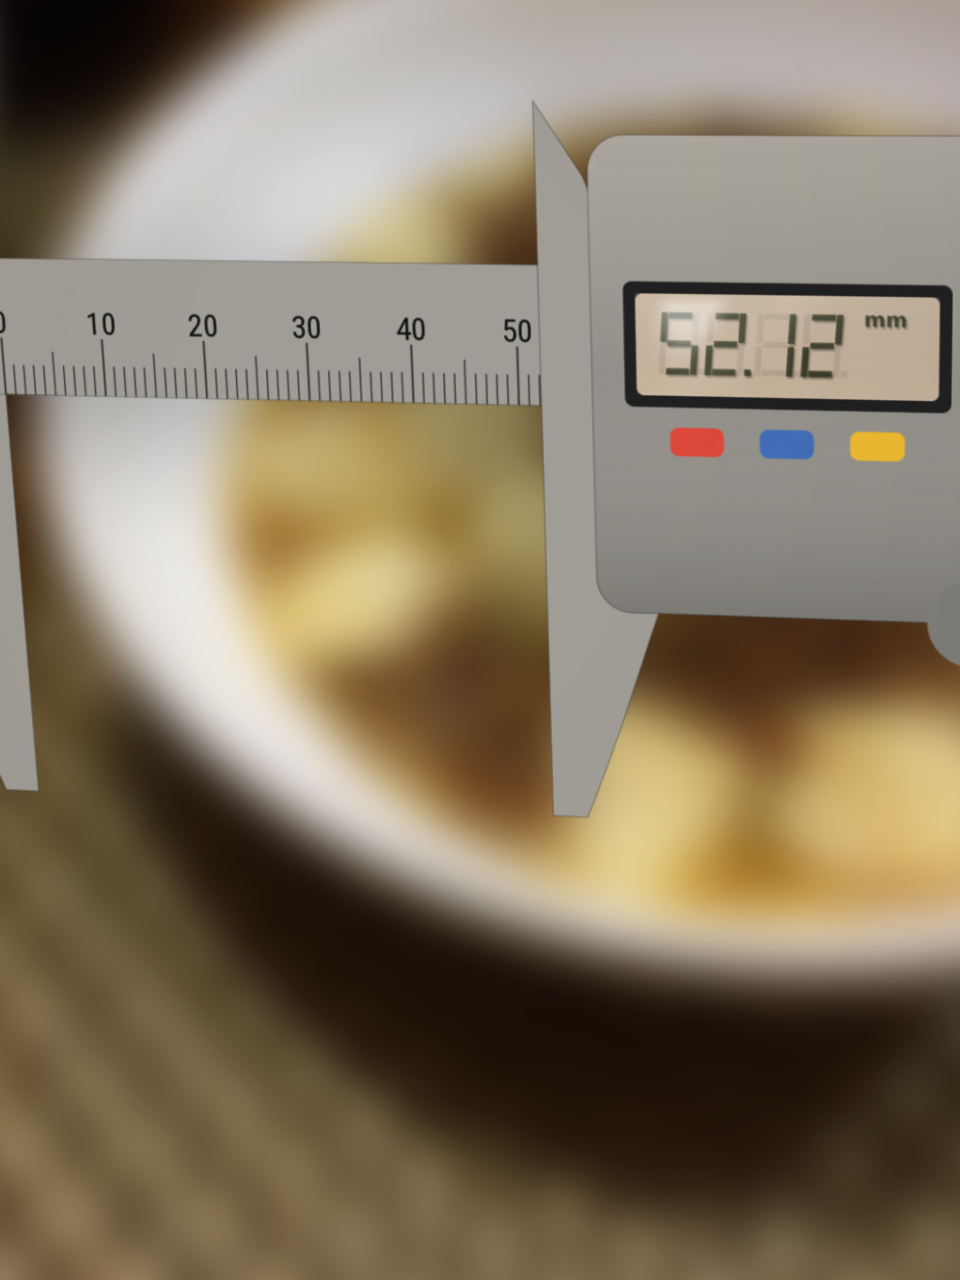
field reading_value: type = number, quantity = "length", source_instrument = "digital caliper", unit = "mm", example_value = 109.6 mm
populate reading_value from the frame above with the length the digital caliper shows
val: 52.12 mm
